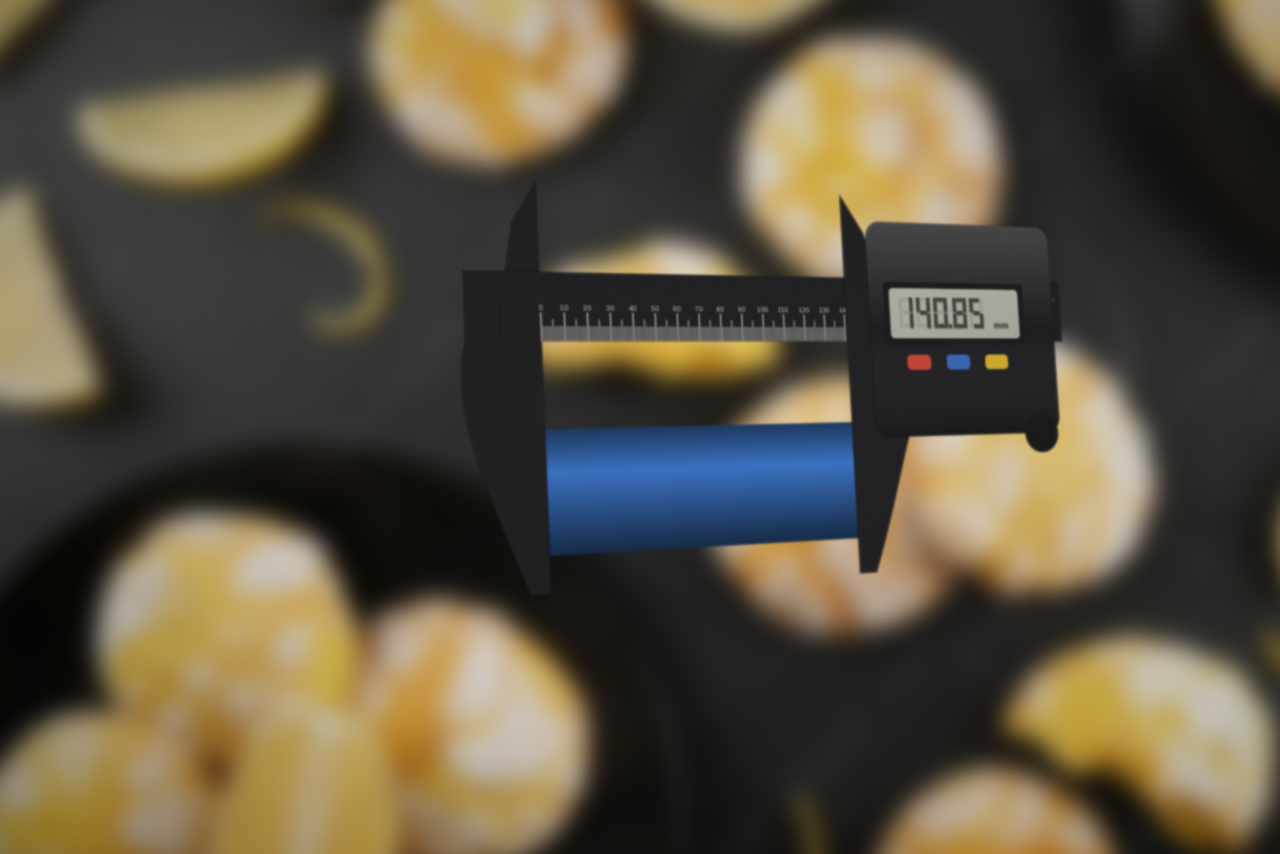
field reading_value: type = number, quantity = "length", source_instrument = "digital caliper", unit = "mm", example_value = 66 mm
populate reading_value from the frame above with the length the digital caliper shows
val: 140.85 mm
